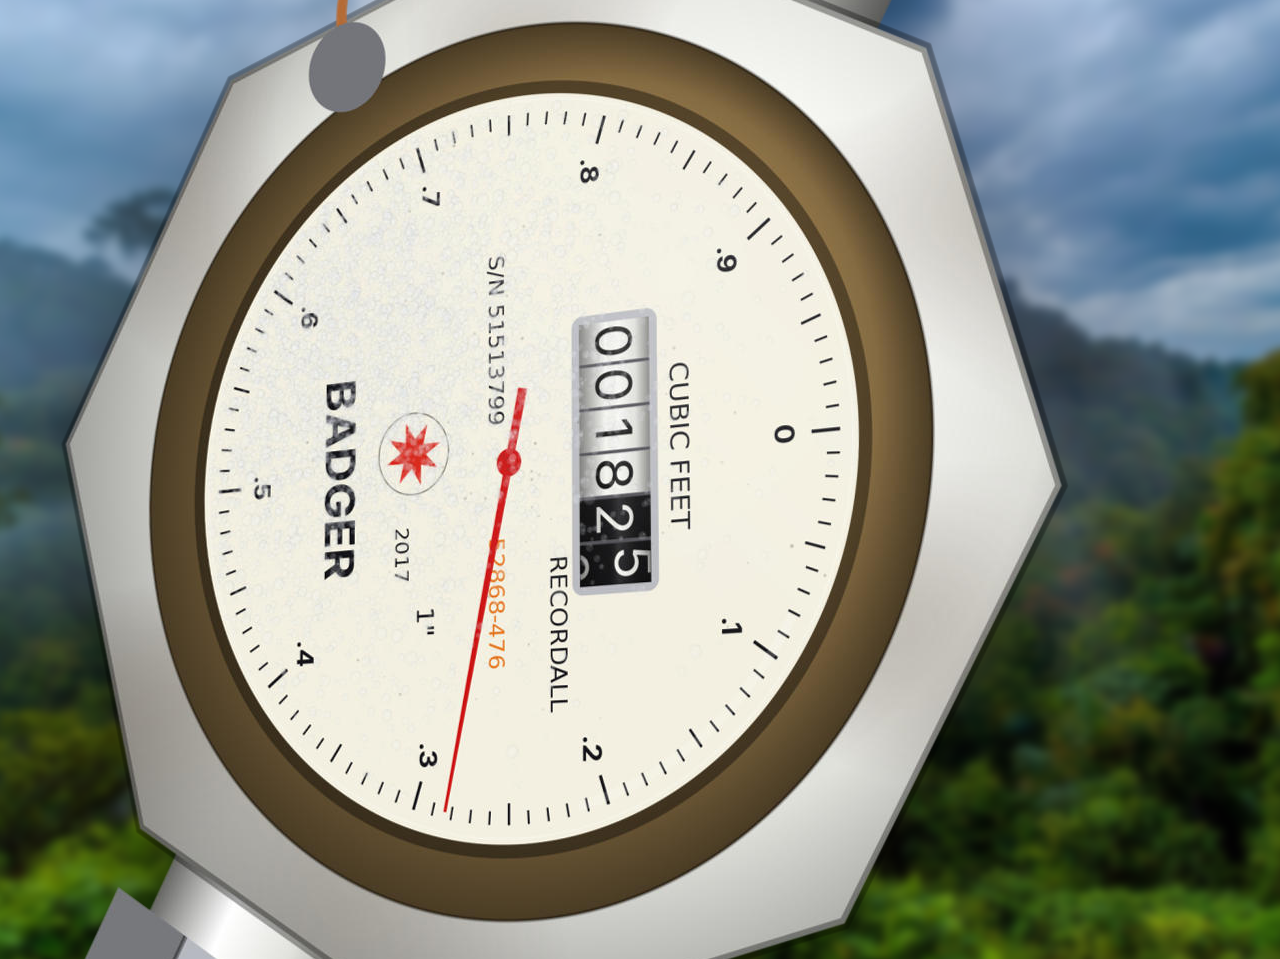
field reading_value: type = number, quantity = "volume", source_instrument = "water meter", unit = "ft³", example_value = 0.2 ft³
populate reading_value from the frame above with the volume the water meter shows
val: 1825.28 ft³
